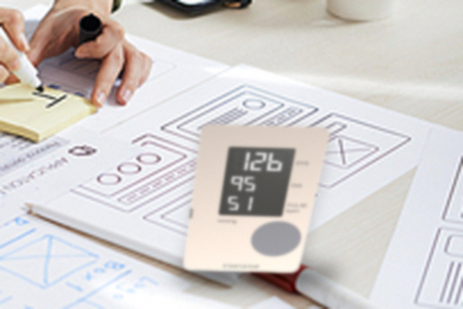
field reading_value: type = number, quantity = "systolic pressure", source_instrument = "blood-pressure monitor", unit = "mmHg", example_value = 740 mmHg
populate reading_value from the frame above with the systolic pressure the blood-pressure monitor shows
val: 126 mmHg
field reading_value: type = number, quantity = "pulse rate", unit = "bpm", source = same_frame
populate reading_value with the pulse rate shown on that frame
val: 51 bpm
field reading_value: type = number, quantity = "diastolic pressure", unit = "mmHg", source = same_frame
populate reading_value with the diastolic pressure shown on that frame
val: 95 mmHg
